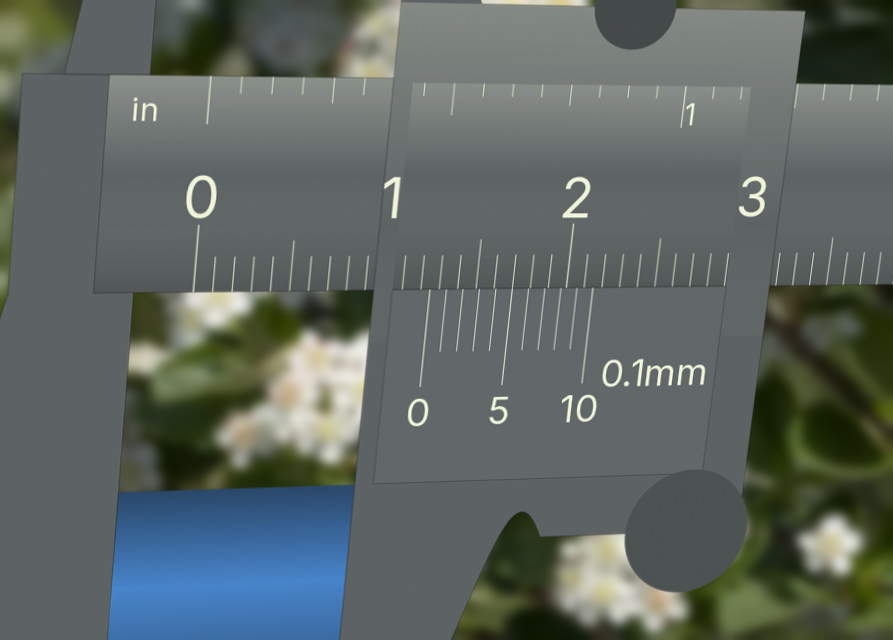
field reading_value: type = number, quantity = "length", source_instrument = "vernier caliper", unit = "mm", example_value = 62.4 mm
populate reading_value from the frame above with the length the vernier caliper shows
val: 12.5 mm
